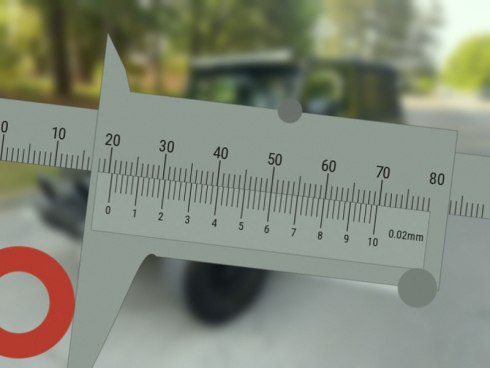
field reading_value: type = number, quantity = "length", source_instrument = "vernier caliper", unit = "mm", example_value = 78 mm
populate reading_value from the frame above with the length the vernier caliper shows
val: 20.6 mm
